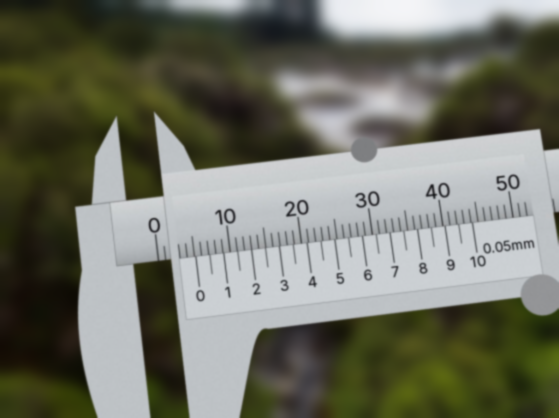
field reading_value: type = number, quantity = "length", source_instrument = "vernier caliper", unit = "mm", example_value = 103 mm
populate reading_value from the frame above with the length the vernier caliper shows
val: 5.2 mm
